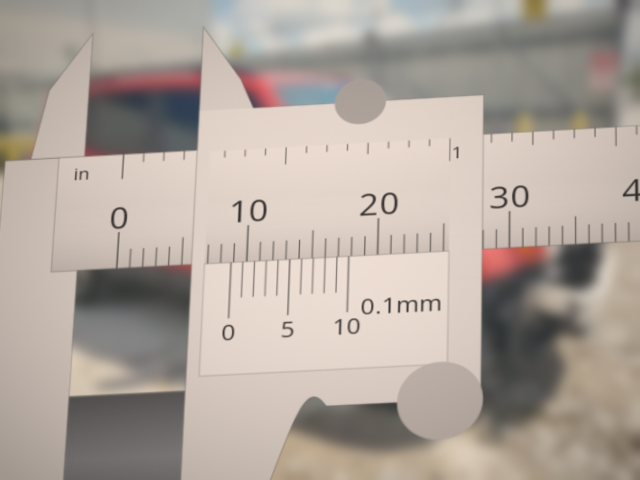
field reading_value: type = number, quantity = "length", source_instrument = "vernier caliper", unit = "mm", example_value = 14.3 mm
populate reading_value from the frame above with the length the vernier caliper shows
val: 8.8 mm
